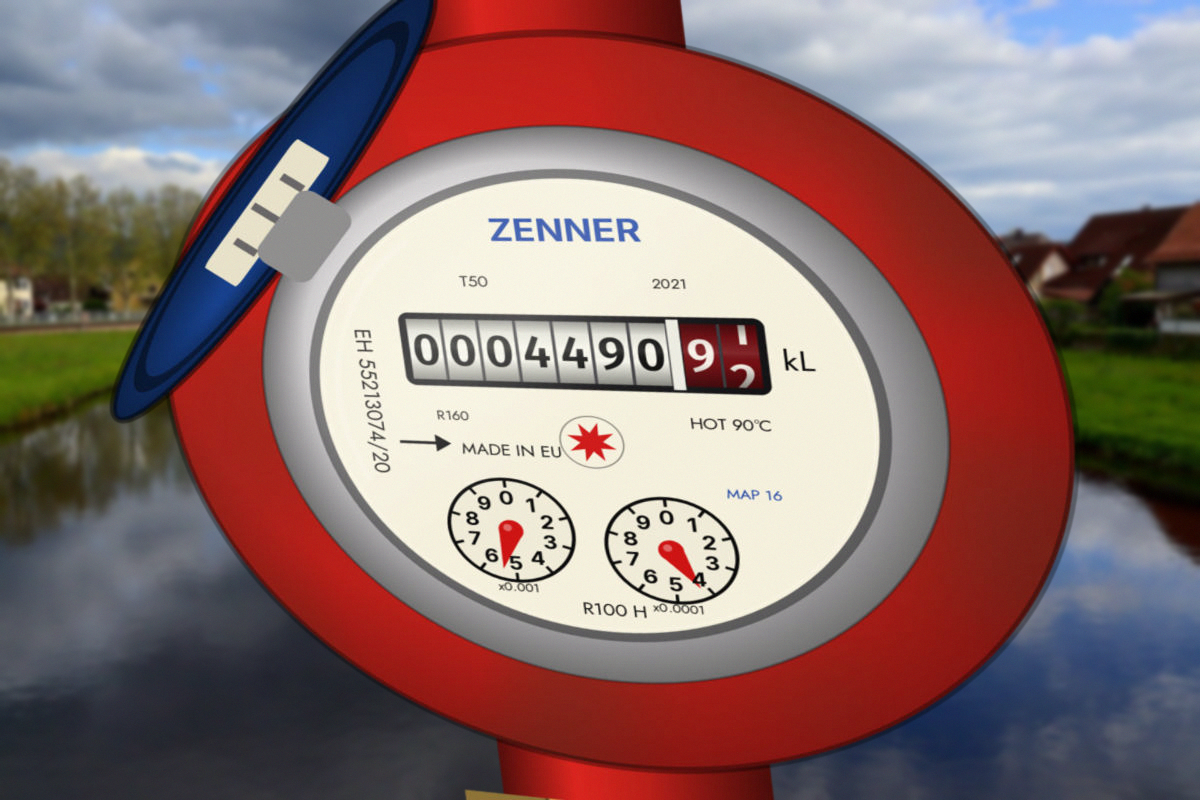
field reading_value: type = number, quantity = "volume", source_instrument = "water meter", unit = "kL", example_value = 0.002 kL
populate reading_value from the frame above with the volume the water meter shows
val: 4490.9154 kL
